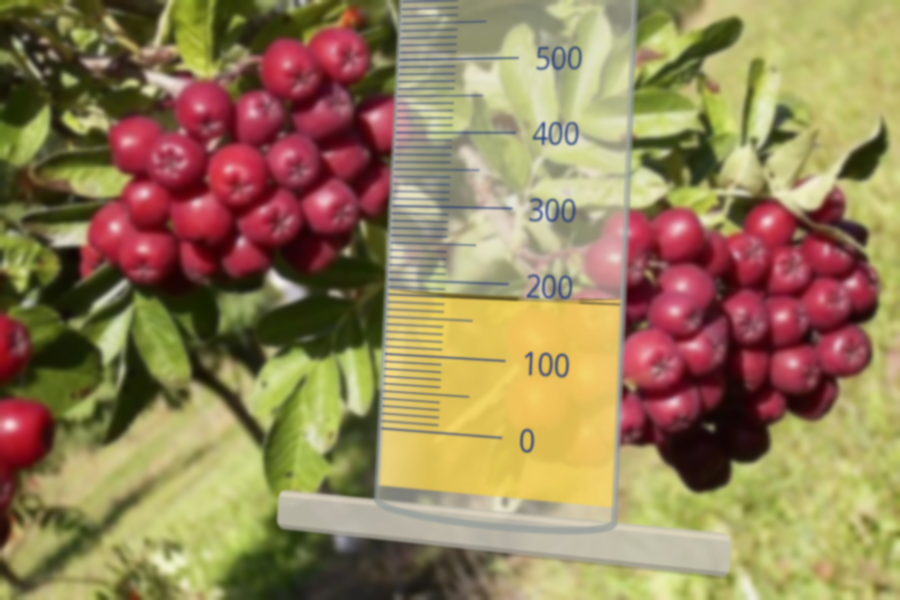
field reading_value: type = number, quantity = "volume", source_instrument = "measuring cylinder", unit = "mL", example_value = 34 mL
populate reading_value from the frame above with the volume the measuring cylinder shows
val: 180 mL
